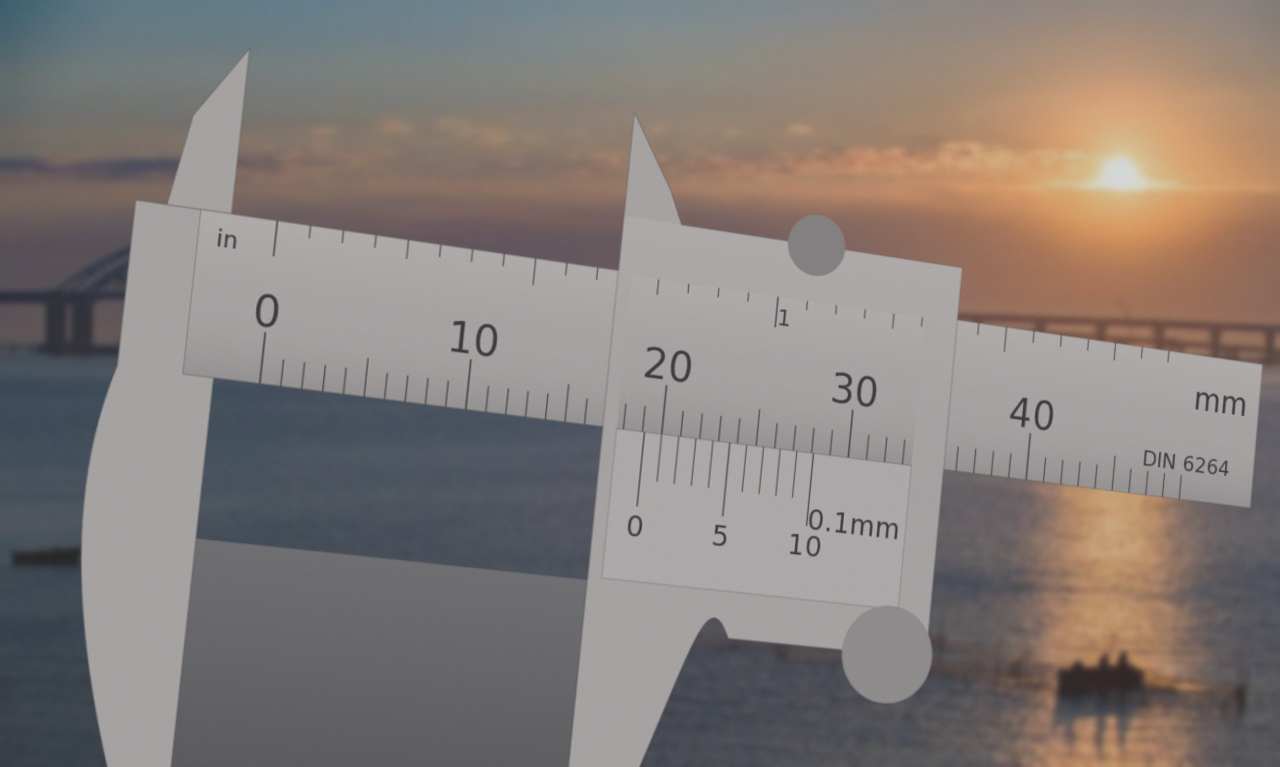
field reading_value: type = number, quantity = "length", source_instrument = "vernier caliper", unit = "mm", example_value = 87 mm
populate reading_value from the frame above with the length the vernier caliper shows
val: 19.1 mm
